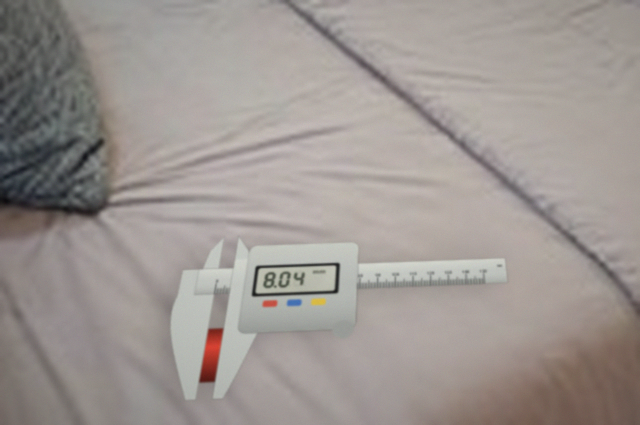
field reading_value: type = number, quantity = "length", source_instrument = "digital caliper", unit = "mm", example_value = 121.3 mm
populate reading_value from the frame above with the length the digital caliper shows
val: 8.04 mm
